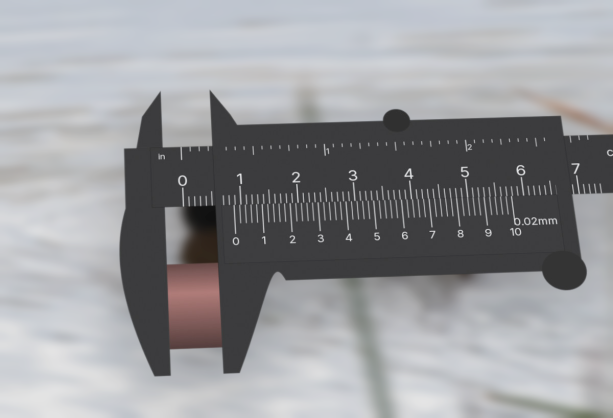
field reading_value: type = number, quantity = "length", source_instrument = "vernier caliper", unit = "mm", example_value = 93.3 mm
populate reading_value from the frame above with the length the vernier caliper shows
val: 8.8 mm
